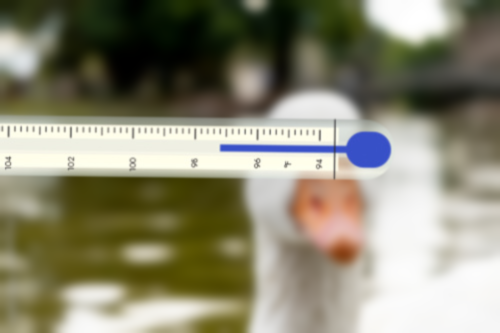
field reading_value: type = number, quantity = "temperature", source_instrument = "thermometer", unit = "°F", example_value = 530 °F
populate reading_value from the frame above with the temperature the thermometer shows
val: 97.2 °F
